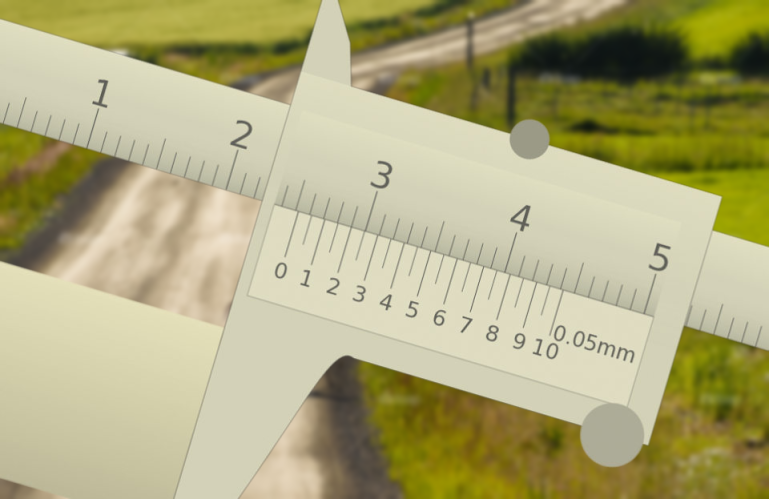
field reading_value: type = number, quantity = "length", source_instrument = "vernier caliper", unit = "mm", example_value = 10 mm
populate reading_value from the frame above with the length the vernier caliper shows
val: 25.2 mm
